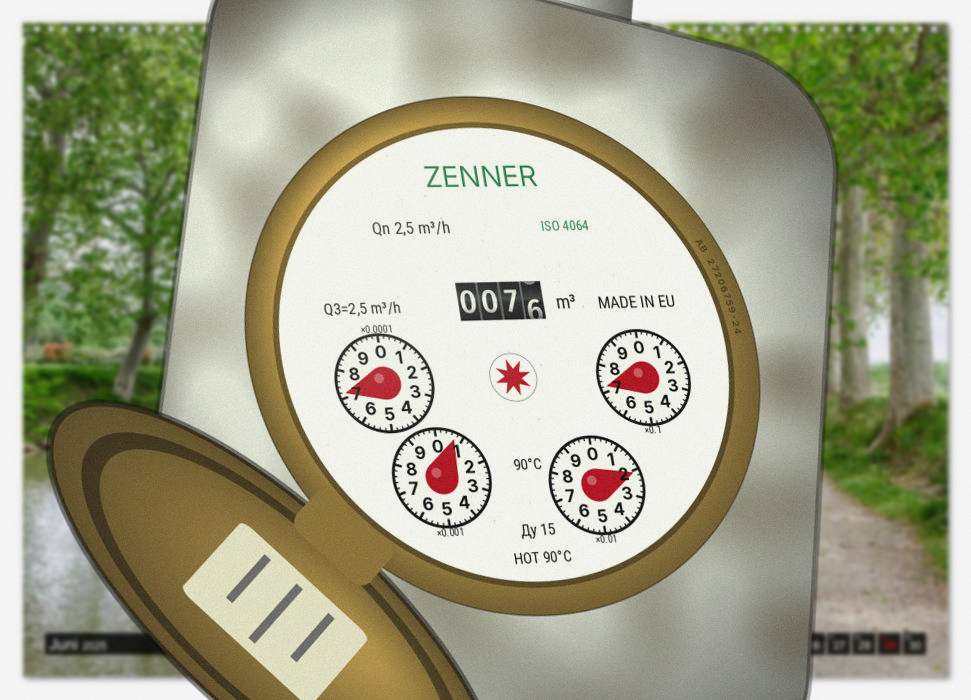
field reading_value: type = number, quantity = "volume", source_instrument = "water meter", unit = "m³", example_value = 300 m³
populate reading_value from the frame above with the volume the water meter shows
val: 75.7207 m³
